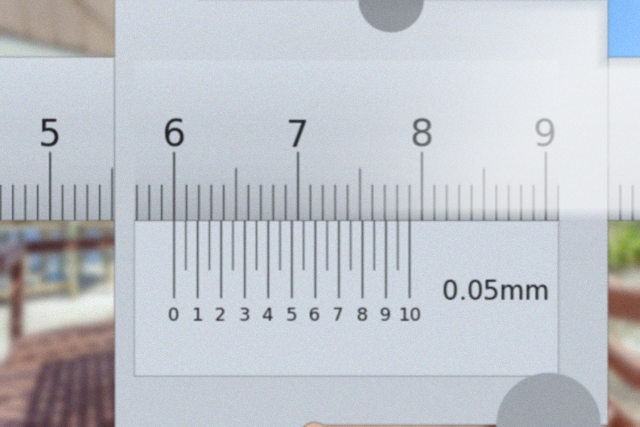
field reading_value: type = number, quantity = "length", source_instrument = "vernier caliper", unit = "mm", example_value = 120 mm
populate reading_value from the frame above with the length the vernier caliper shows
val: 60.0 mm
